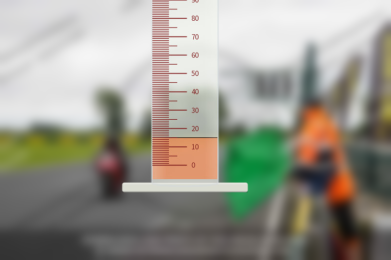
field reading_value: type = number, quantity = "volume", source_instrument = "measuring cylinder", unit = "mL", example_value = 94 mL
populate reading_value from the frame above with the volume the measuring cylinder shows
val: 15 mL
